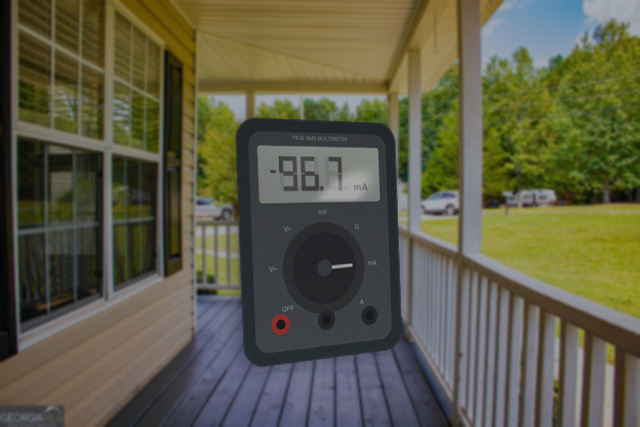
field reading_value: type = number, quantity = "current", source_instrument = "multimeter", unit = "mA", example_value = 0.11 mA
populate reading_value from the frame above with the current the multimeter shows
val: -96.7 mA
